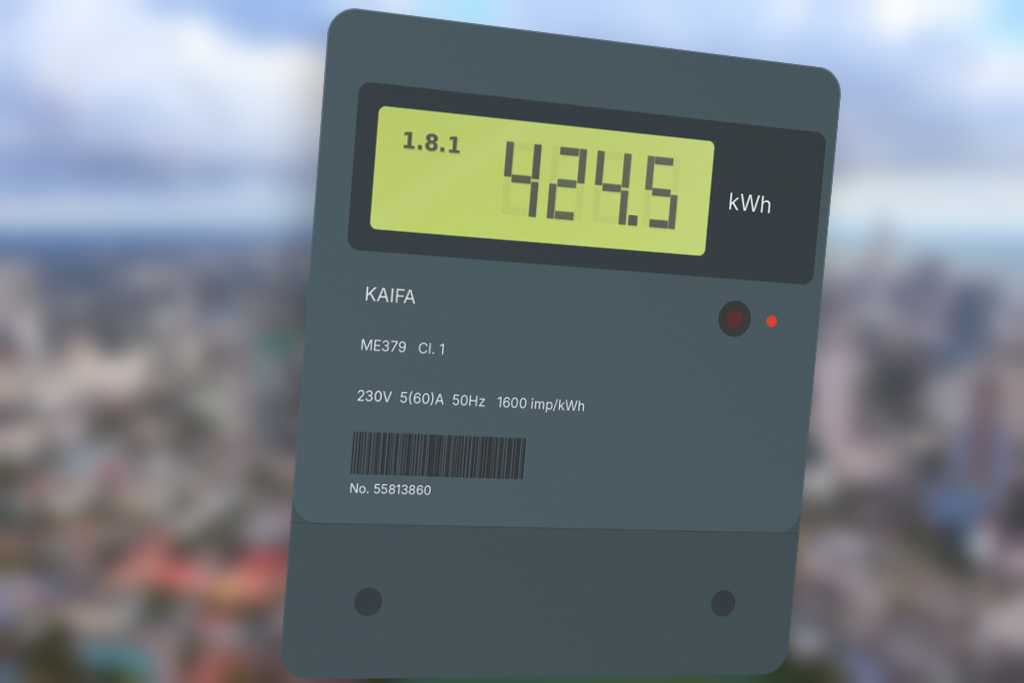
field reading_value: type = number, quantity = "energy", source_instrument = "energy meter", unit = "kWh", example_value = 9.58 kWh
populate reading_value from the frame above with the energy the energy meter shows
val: 424.5 kWh
